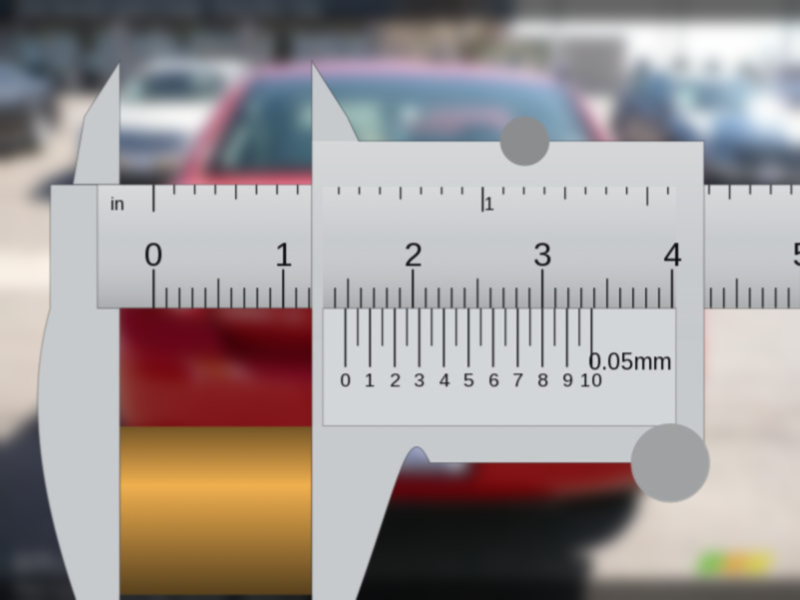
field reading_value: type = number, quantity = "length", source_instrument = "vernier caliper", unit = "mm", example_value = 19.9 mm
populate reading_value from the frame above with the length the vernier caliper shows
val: 14.8 mm
